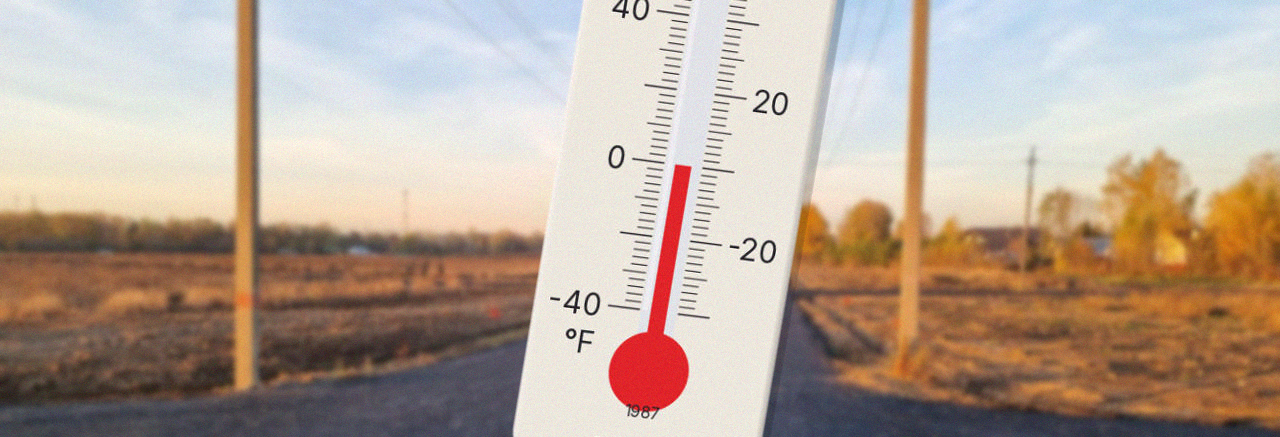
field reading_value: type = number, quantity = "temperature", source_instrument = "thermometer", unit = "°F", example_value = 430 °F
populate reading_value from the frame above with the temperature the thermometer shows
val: 0 °F
